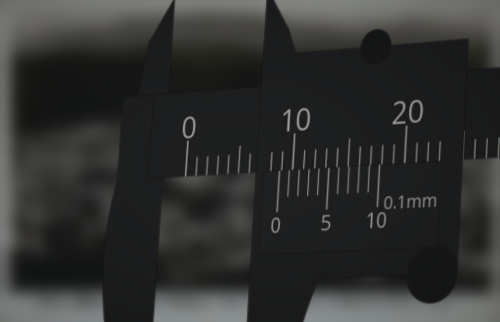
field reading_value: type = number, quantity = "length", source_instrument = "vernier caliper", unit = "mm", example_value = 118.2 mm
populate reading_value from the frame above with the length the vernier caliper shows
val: 8.8 mm
